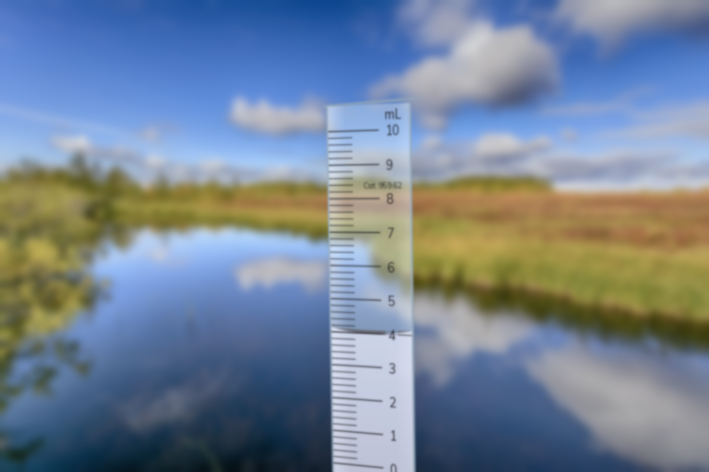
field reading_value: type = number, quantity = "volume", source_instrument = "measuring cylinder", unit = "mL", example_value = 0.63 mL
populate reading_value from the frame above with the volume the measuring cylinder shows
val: 4 mL
